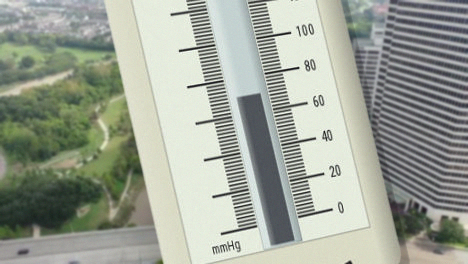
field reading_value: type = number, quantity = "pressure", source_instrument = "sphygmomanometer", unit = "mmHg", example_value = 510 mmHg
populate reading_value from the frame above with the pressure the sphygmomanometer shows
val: 70 mmHg
